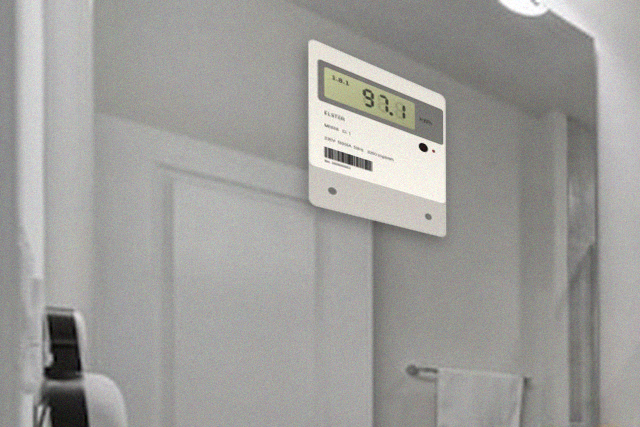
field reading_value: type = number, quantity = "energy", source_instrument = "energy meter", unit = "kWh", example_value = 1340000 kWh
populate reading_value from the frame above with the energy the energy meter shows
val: 97.1 kWh
